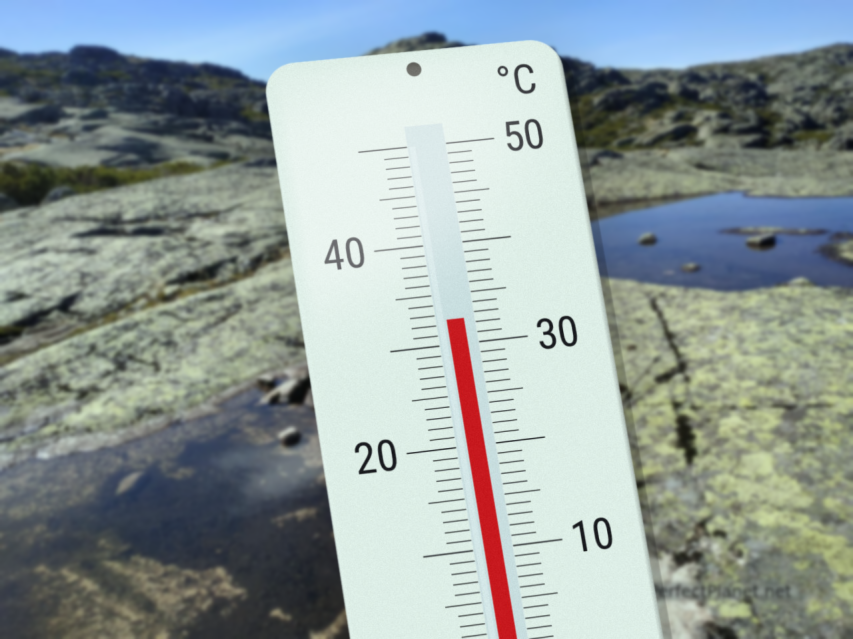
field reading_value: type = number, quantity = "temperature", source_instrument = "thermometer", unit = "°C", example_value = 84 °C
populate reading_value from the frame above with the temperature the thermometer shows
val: 32.5 °C
